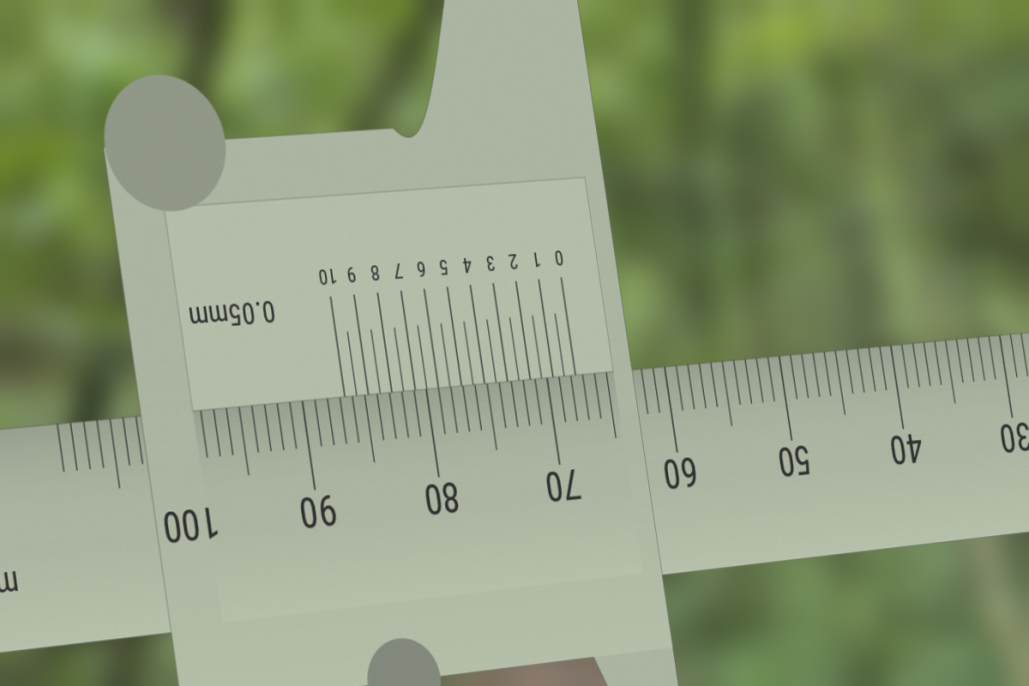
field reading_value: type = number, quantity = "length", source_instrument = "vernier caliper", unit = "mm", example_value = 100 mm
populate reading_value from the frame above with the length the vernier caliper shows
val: 67.6 mm
